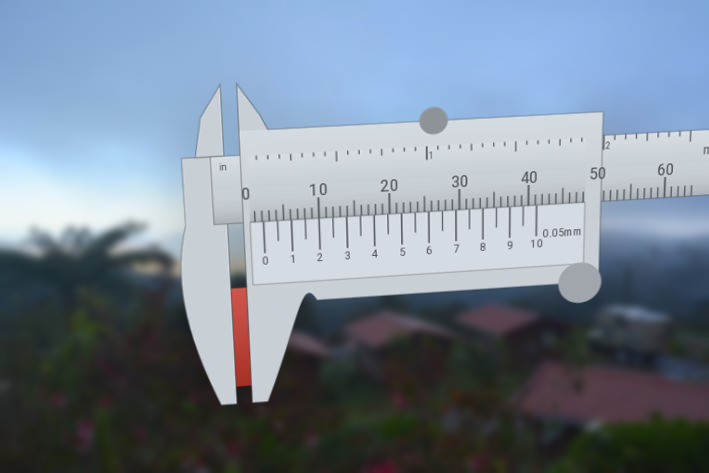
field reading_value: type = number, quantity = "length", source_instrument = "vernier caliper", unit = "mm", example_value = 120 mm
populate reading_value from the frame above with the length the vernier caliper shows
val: 2.2 mm
